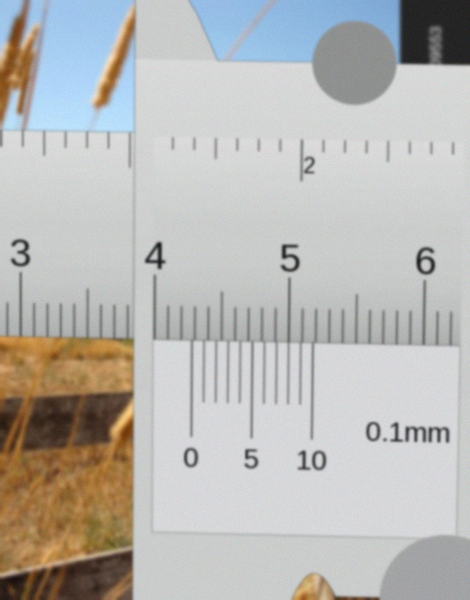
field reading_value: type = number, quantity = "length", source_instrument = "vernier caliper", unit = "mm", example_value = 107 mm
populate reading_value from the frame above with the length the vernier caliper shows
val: 42.8 mm
